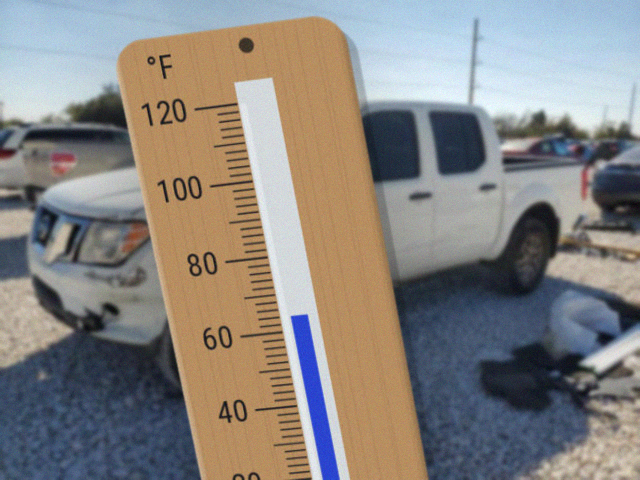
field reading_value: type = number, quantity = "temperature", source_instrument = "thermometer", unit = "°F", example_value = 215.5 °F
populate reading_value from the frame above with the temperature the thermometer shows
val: 64 °F
